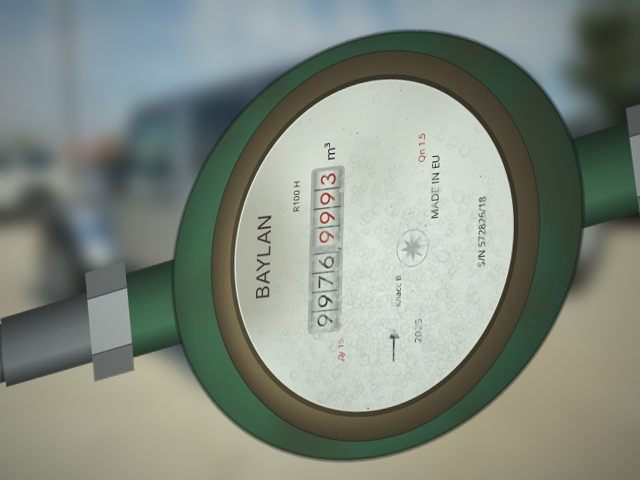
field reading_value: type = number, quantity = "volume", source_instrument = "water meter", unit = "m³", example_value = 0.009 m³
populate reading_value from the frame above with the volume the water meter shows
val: 9976.9993 m³
